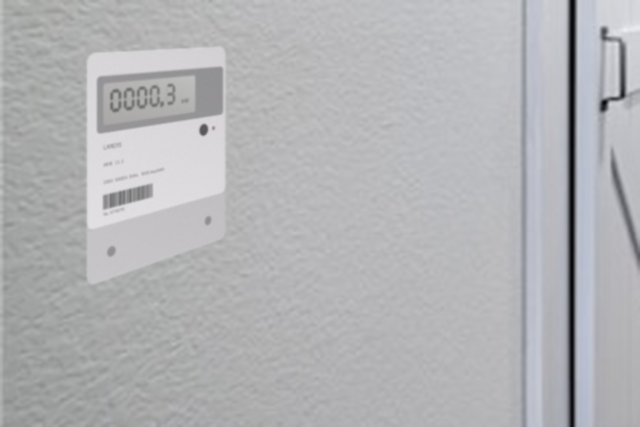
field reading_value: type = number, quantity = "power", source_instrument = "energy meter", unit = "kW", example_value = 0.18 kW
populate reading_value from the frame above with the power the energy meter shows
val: 0.3 kW
